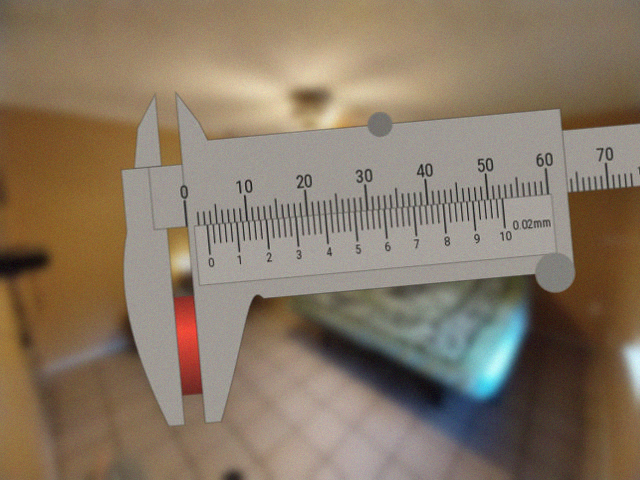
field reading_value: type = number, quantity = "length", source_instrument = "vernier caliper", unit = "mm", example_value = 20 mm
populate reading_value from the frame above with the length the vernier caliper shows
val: 3.4 mm
